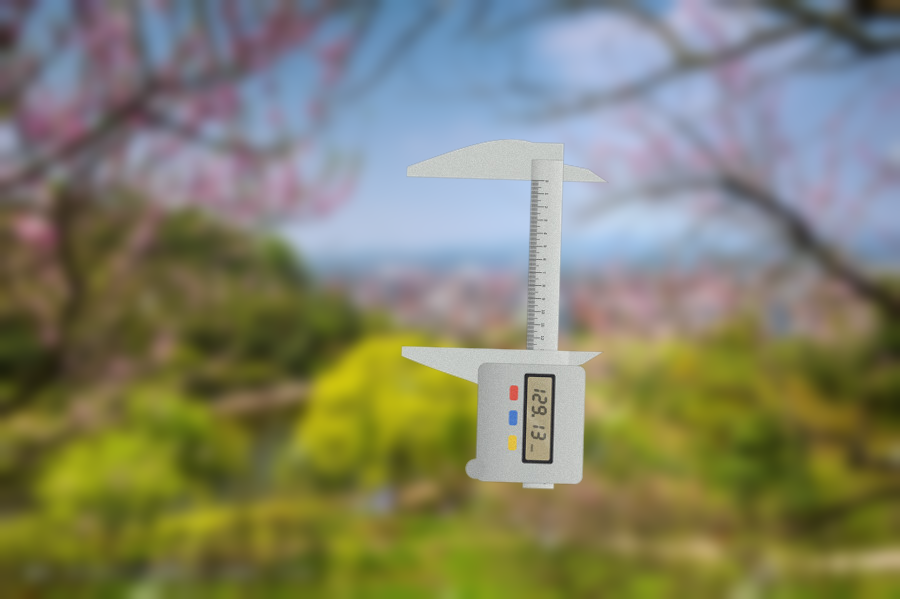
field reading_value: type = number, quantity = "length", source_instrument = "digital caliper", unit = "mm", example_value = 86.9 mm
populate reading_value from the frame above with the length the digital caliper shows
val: 129.13 mm
